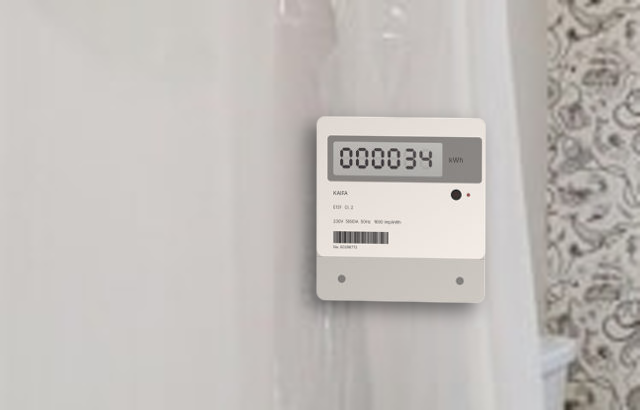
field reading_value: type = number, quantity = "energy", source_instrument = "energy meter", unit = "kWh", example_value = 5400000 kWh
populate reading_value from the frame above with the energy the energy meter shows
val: 34 kWh
